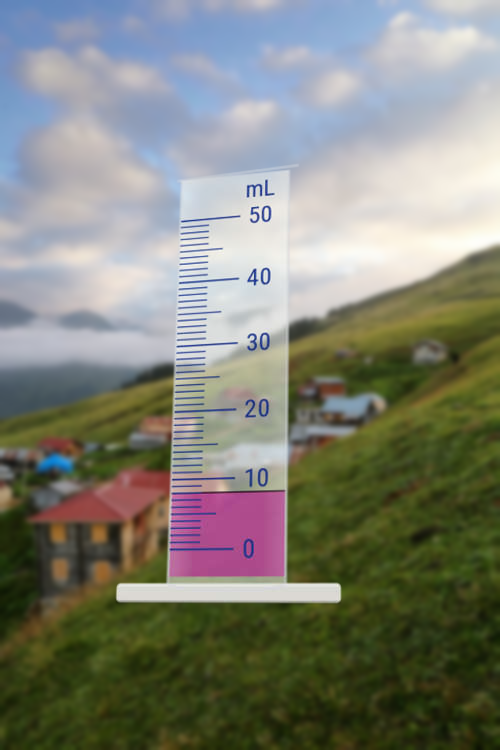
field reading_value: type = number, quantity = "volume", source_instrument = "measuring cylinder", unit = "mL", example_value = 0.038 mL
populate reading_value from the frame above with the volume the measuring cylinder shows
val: 8 mL
